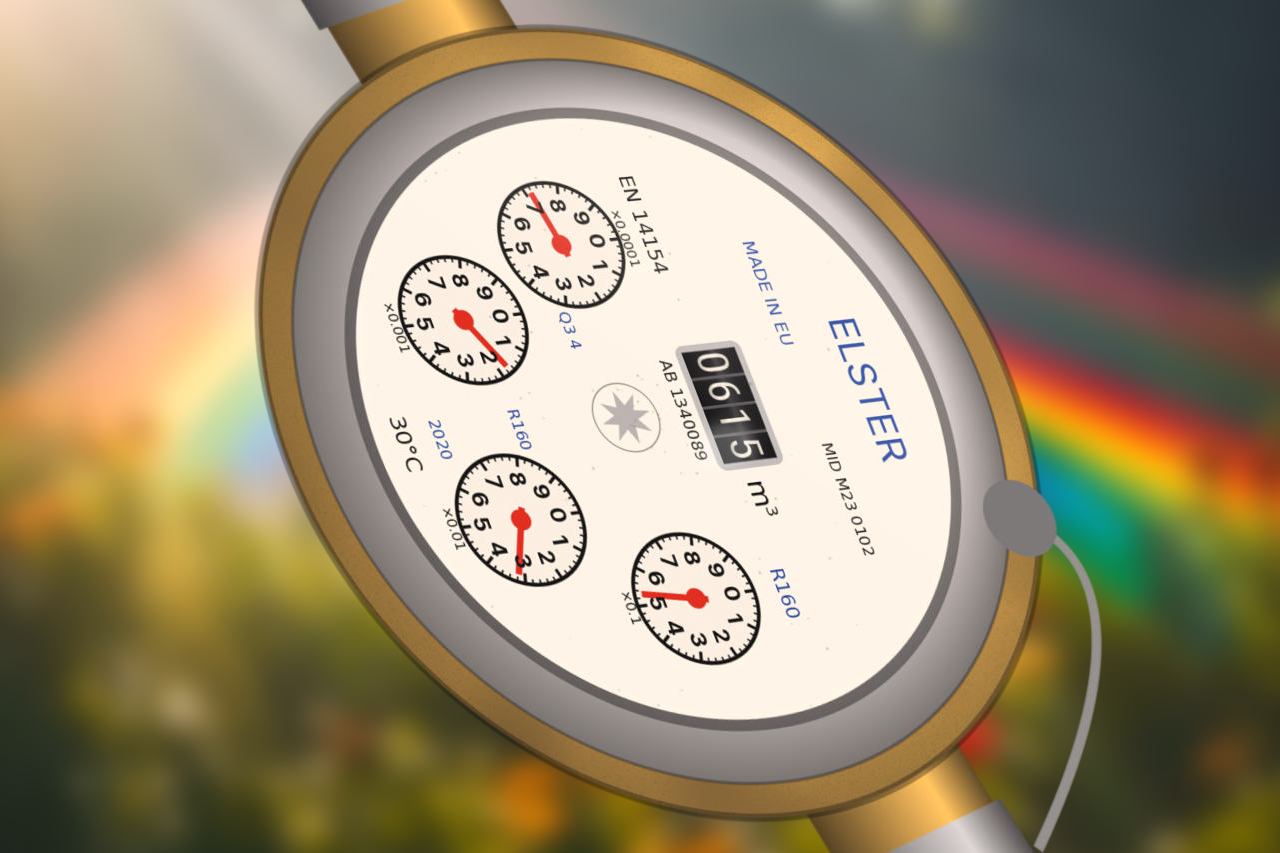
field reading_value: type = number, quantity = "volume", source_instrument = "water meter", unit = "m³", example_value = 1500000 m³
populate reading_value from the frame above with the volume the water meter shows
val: 615.5317 m³
